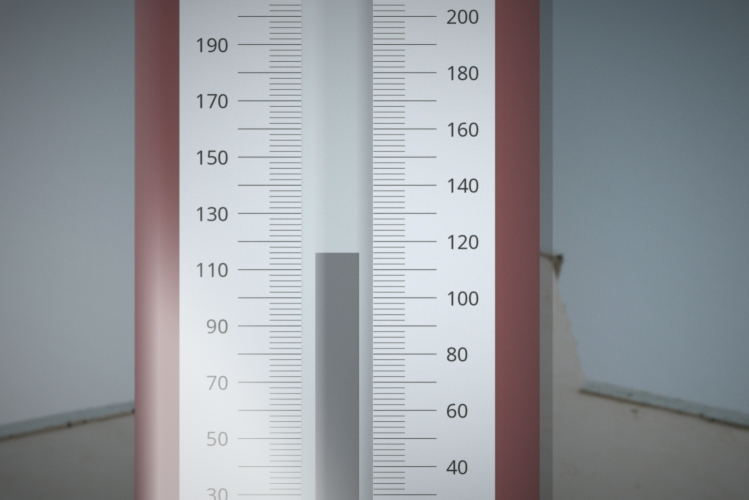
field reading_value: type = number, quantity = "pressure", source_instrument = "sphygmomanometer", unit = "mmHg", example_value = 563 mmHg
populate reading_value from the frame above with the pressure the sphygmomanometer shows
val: 116 mmHg
